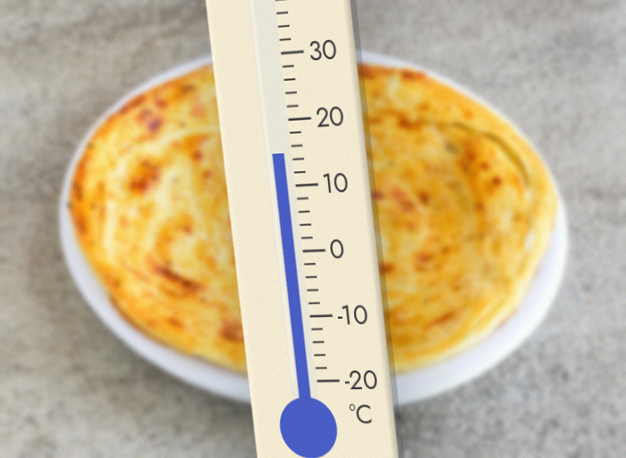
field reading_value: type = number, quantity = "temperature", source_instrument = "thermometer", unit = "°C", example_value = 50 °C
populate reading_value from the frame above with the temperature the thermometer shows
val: 15 °C
